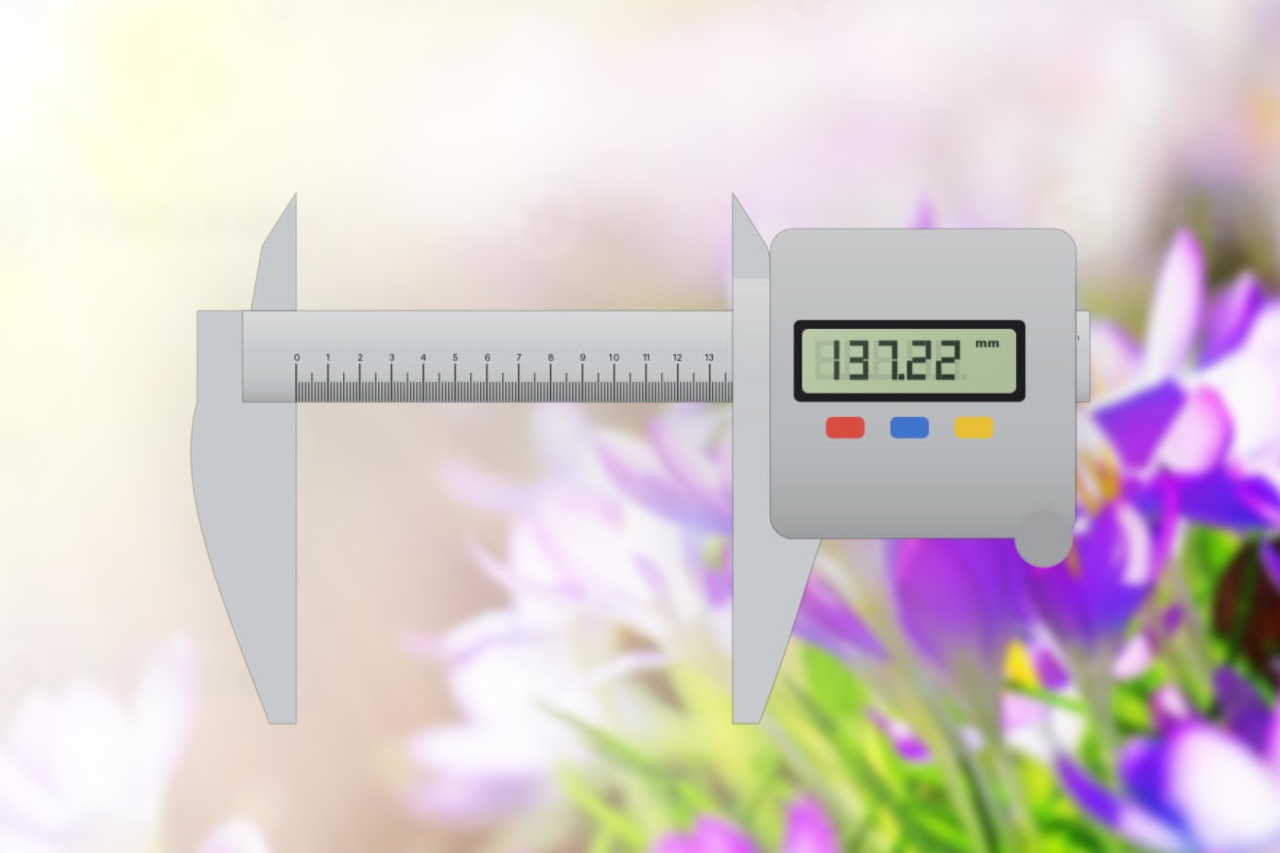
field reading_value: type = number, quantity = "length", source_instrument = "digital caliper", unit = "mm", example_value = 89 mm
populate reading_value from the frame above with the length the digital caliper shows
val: 137.22 mm
